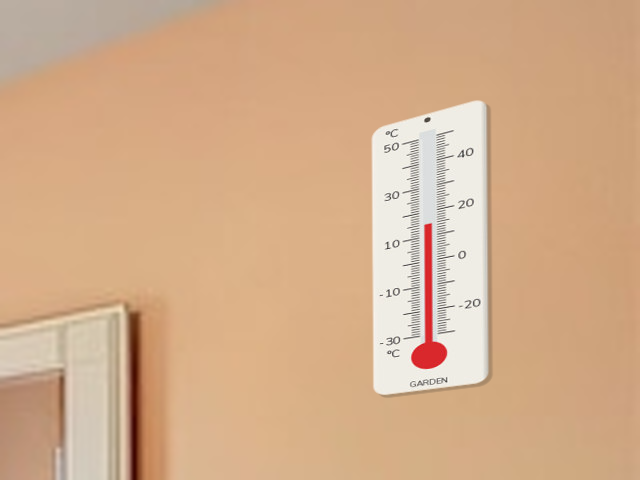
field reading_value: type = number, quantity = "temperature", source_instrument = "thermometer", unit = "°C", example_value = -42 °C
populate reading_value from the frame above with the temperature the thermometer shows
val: 15 °C
